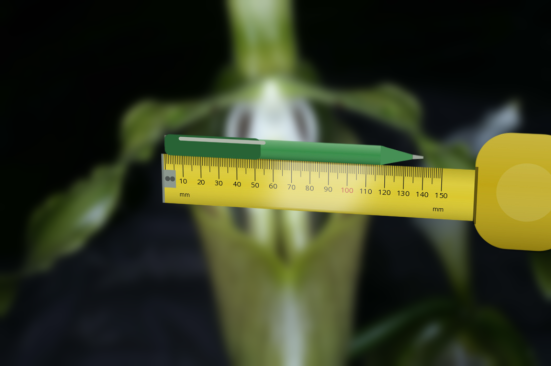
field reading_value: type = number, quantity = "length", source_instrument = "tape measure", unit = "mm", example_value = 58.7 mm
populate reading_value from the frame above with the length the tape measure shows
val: 140 mm
